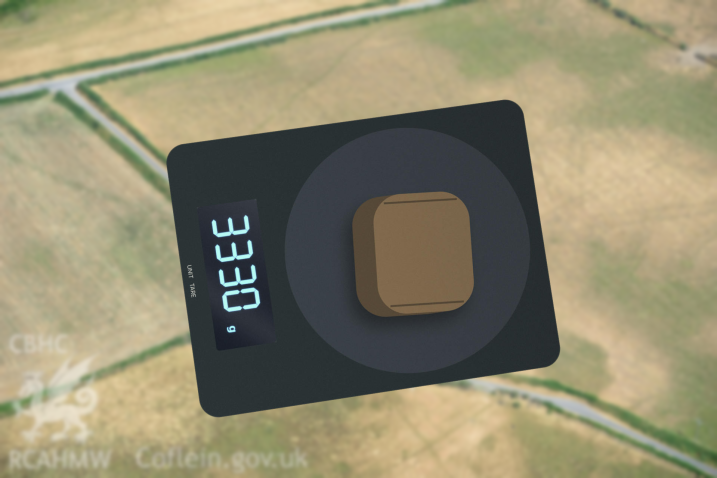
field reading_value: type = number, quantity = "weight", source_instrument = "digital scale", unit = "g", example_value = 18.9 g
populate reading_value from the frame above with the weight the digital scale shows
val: 3330 g
